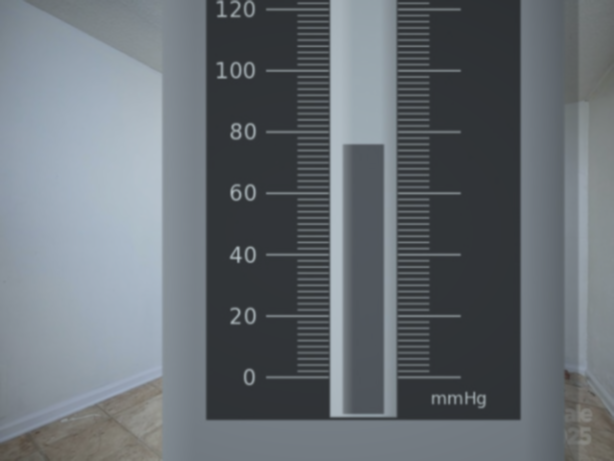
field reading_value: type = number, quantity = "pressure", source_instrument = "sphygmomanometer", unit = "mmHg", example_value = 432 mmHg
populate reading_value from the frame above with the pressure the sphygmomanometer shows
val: 76 mmHg
